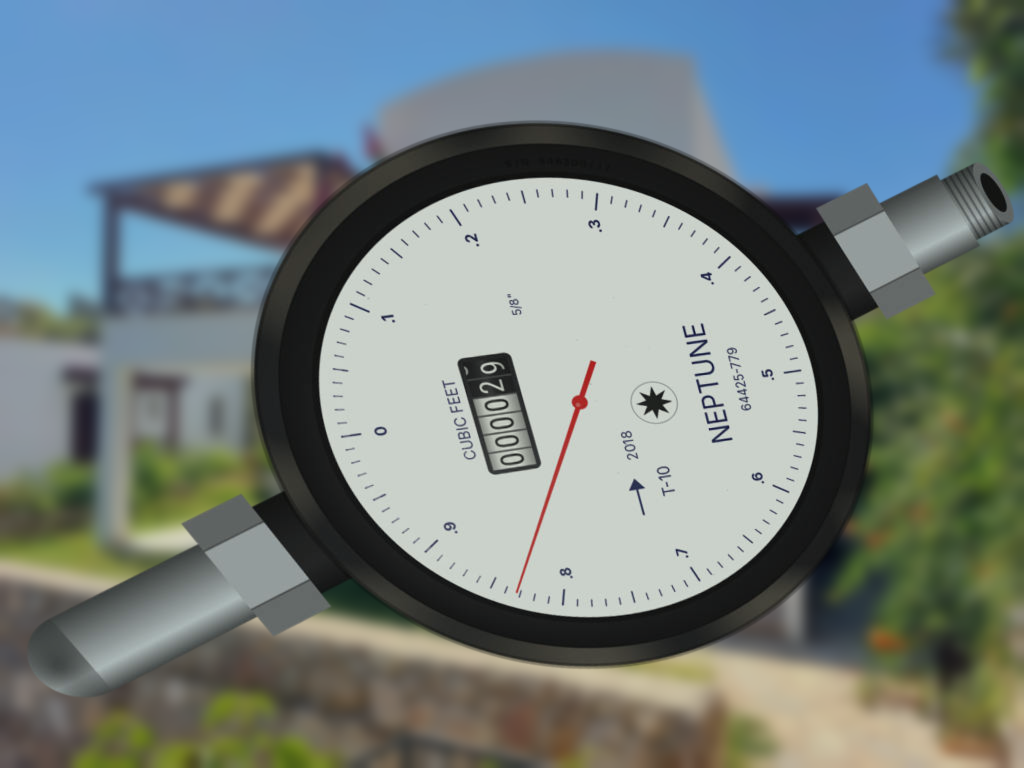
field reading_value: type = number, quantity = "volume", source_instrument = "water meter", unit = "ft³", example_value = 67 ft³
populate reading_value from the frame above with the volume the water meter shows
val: 28.83 ft³
